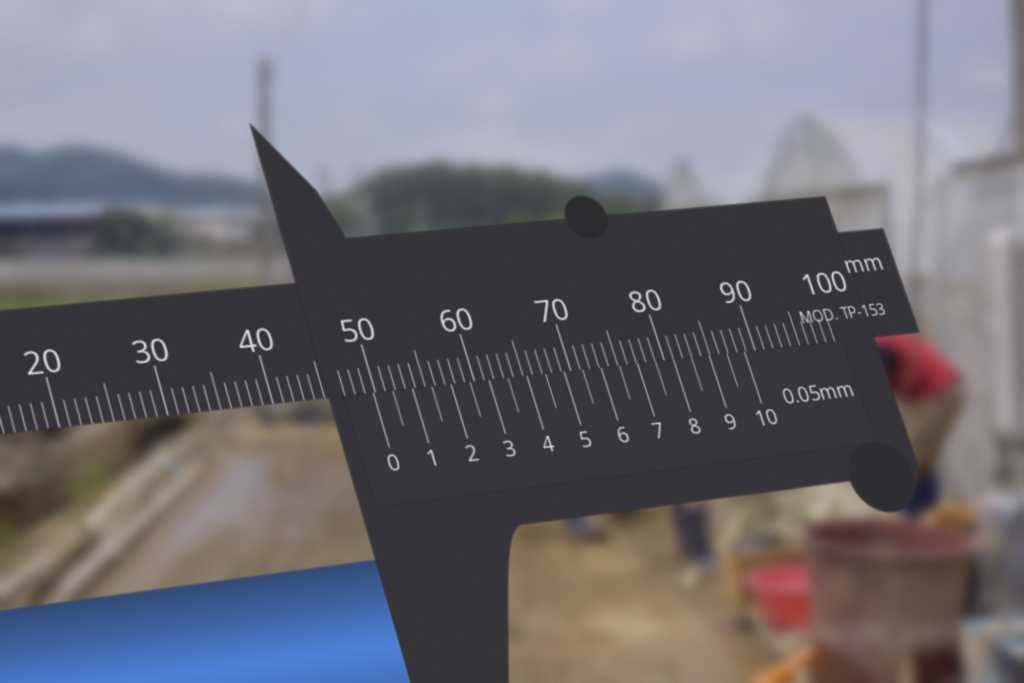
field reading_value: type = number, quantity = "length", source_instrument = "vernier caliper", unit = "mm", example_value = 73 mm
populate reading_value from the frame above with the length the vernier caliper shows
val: 49.8 mm
